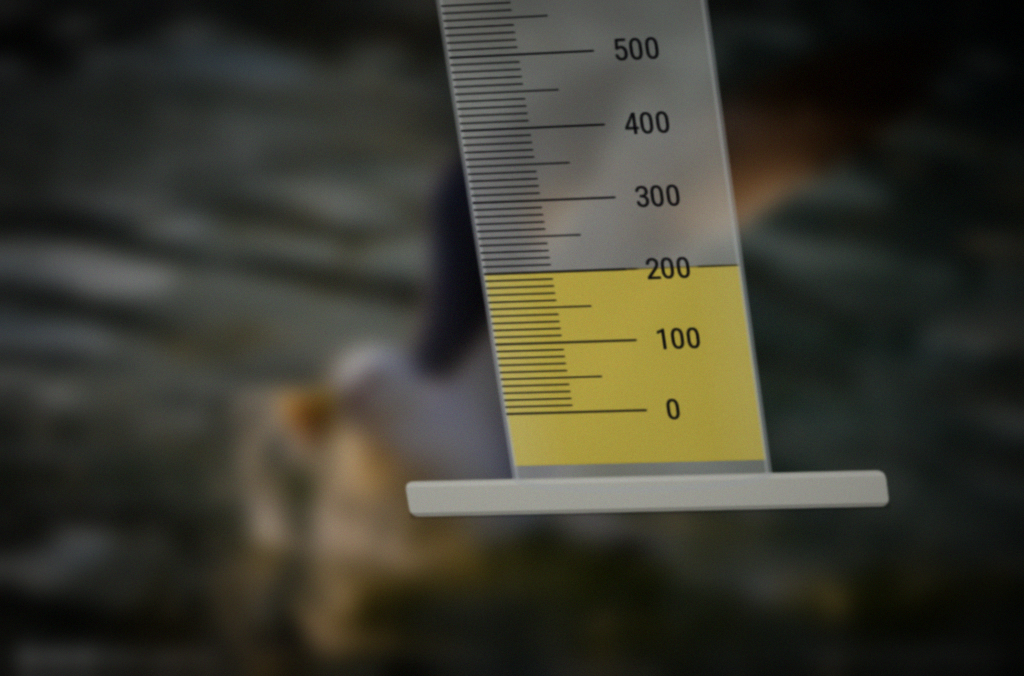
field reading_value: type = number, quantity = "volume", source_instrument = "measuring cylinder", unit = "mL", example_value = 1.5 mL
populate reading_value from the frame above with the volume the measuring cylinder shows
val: 200 mL
